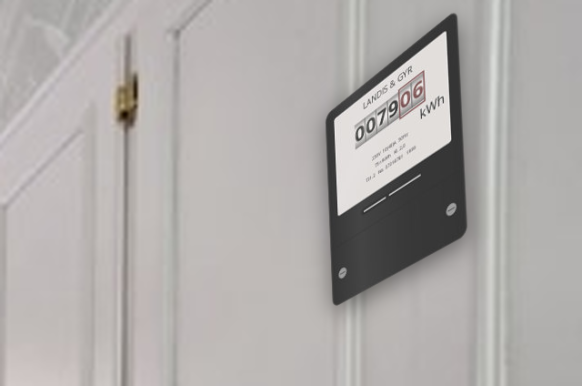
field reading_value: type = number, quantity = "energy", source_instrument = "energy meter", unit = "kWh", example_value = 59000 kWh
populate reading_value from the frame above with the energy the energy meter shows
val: 79.06 kWh
